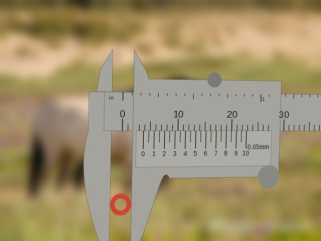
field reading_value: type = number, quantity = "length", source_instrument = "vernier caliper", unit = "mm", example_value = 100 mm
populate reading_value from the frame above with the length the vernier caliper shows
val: 3.8 mm
